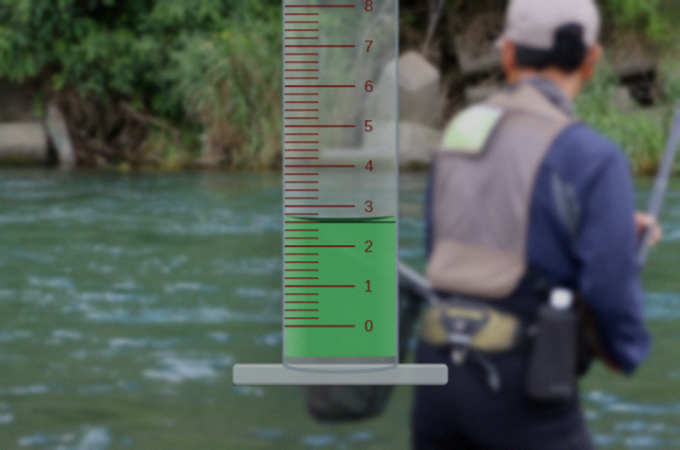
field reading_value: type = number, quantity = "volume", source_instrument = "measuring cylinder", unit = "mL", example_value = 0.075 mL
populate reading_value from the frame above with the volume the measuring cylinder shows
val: 2.6 mL
